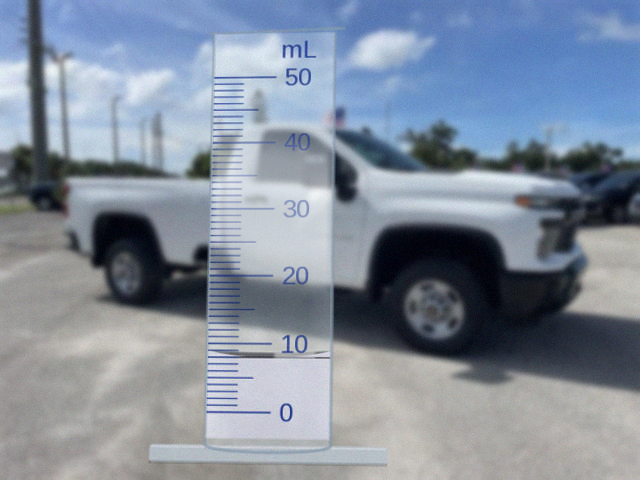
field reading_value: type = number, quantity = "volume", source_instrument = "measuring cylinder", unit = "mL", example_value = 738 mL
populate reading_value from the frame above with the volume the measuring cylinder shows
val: 8 mL
